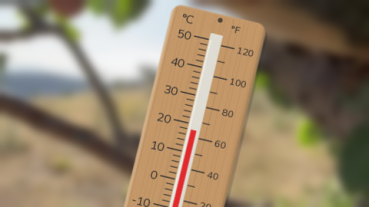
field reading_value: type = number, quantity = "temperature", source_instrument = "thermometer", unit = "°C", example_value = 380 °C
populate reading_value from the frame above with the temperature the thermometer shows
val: 18 °C
